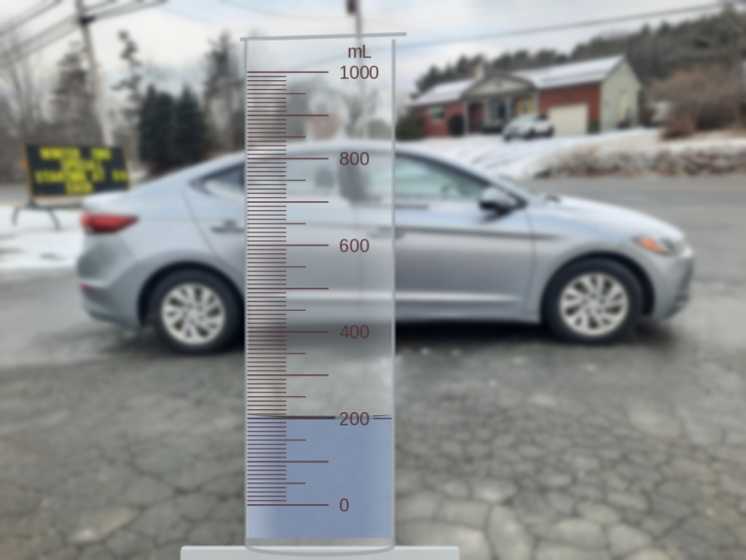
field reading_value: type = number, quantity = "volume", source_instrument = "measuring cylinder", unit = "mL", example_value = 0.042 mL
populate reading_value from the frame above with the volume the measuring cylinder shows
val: 200 mL
